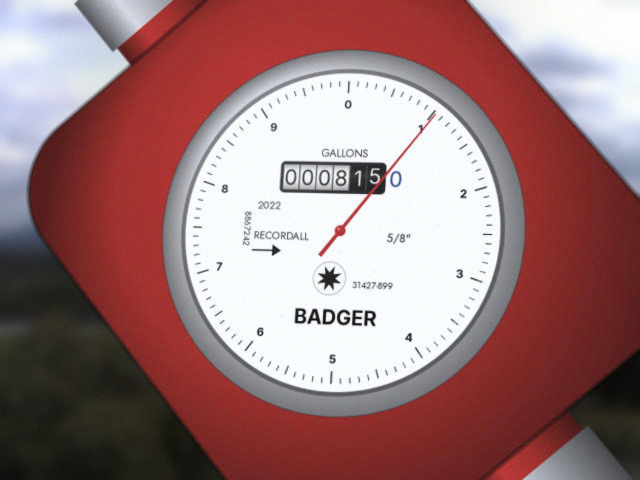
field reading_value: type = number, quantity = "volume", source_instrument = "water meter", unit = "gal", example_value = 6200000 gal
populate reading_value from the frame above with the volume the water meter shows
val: 8151.0 gal
